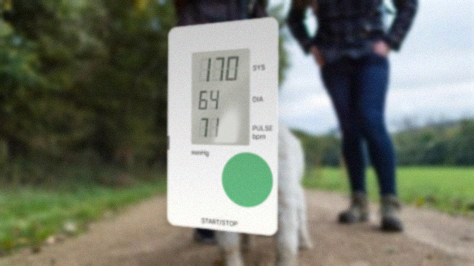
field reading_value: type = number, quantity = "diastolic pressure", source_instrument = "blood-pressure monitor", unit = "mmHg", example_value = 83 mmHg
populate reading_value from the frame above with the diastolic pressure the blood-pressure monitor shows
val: 64 mmHg
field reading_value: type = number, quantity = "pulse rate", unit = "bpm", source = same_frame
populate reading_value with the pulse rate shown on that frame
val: 71 bpm
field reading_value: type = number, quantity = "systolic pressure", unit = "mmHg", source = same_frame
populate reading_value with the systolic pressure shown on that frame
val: 170 mmHg
